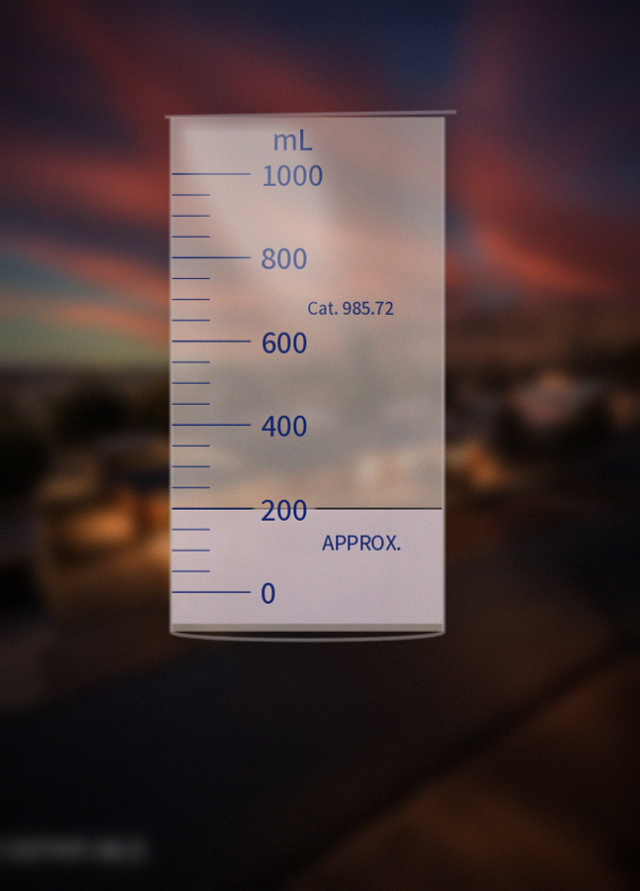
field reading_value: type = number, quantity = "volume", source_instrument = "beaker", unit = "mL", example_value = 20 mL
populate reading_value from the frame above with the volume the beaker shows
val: 200 mL
